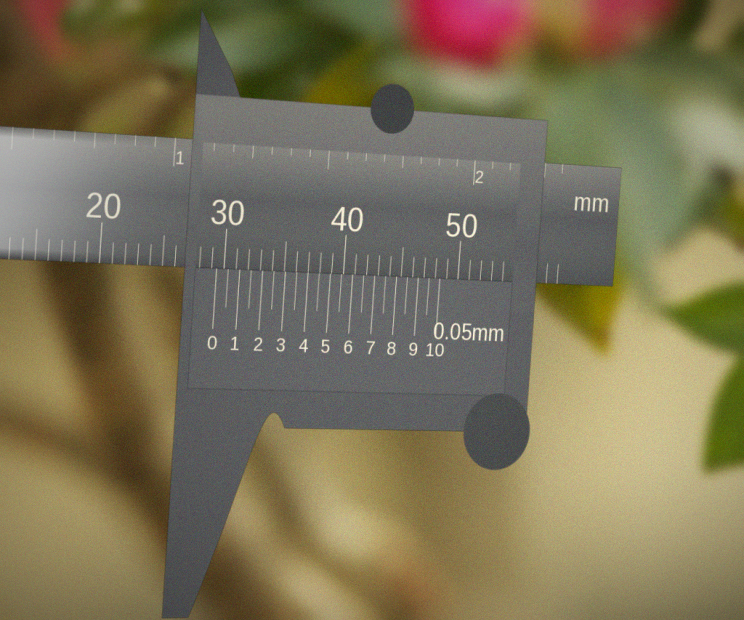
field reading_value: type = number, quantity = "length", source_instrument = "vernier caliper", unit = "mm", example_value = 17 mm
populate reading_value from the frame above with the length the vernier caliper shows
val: 29.4 mm
